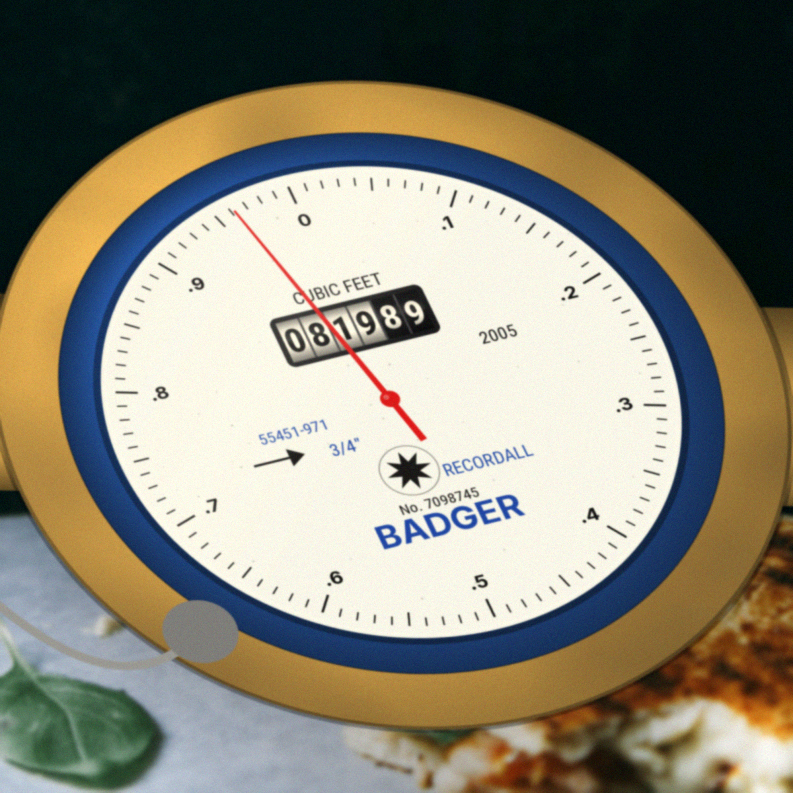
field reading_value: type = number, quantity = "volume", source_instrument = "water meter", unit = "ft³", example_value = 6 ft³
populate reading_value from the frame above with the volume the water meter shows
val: 81988.96 ft³
